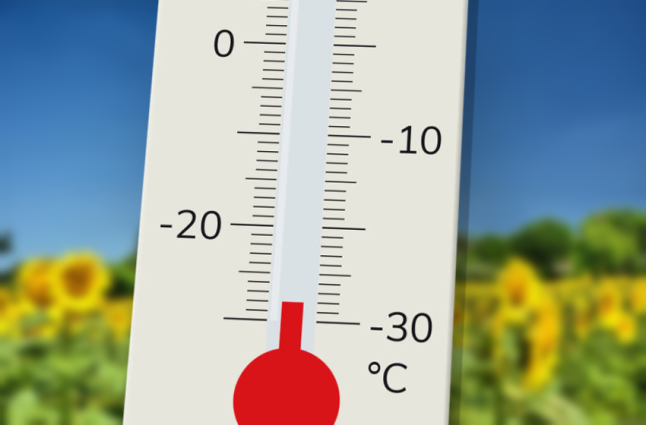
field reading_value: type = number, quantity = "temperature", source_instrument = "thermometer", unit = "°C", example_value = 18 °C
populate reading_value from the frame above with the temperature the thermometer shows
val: -28 °C
